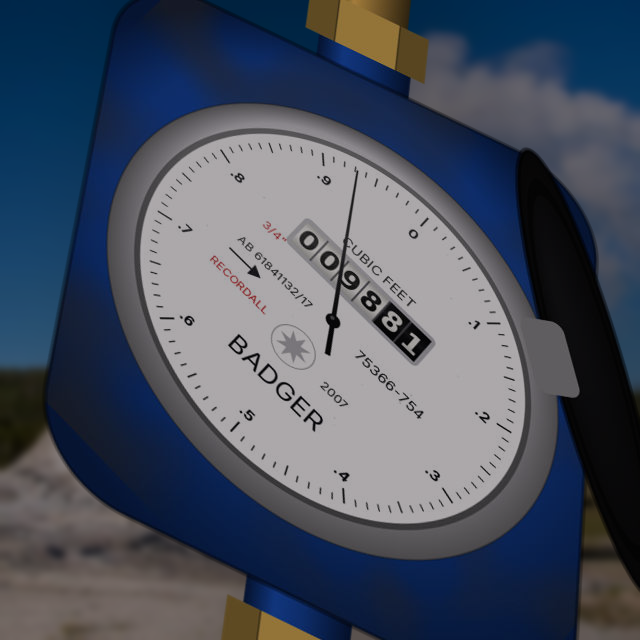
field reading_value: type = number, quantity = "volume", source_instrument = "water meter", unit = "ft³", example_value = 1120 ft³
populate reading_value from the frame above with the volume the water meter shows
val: 9880.93 ft³
